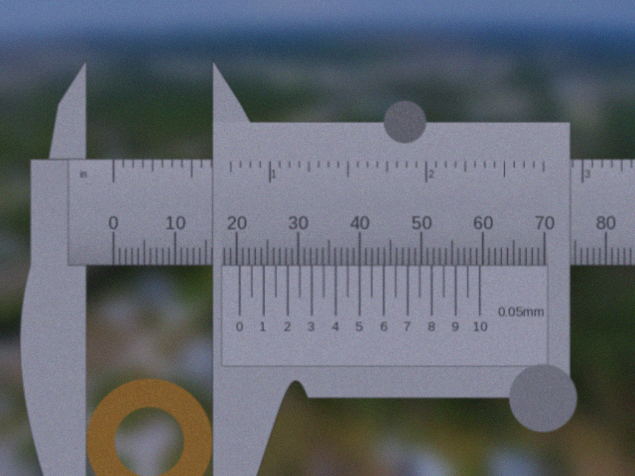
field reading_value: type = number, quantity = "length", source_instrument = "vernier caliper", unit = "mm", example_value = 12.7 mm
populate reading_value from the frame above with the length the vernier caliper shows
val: 20.5 mm
